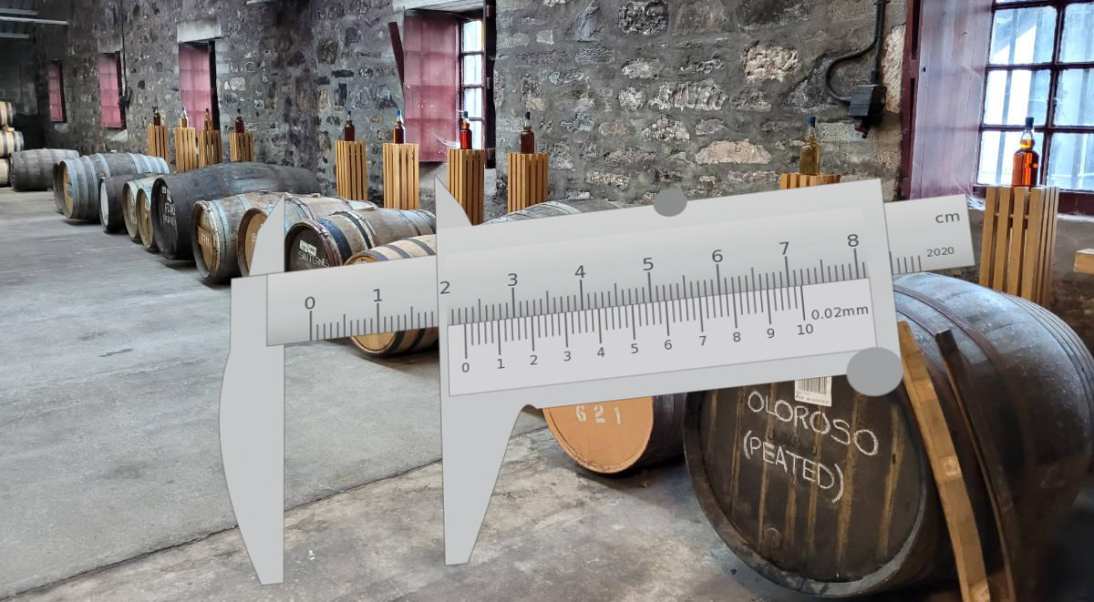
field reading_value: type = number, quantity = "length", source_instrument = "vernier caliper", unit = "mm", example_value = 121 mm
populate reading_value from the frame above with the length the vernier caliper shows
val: 22.8 mm
